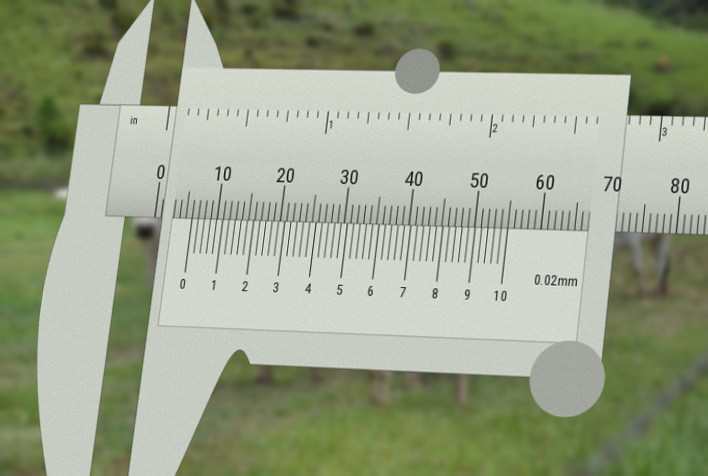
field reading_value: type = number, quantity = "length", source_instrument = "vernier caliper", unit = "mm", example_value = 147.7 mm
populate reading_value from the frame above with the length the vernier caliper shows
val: 6.0 mm
